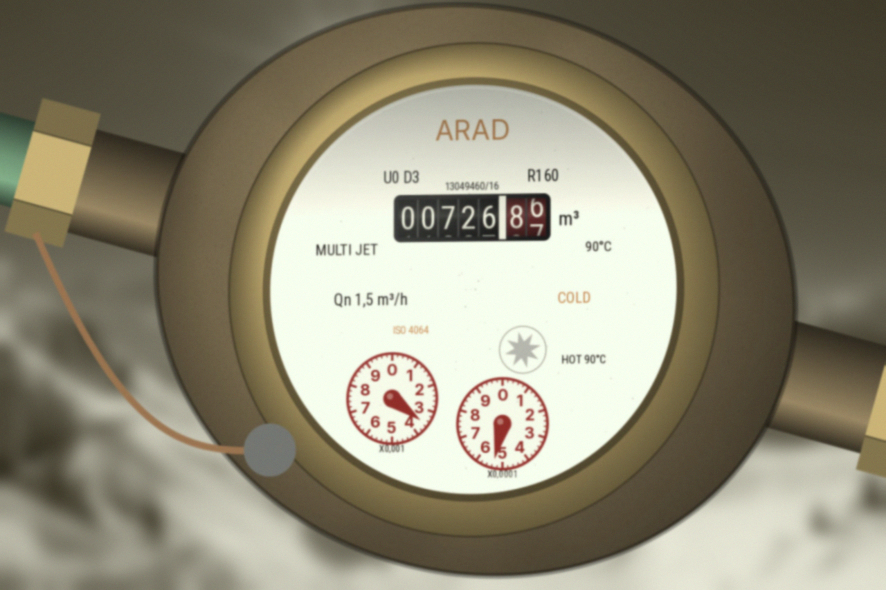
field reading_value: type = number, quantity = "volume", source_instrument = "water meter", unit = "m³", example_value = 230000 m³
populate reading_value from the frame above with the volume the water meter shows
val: 726.8635 m³
